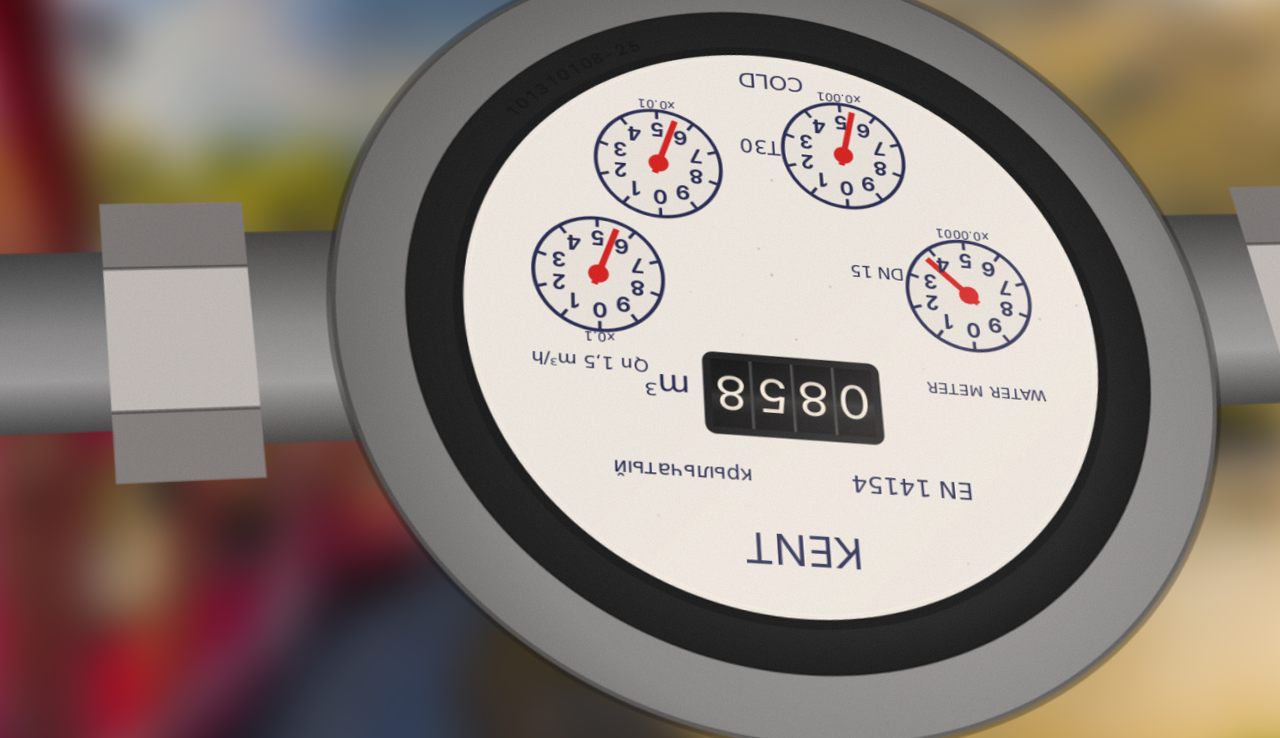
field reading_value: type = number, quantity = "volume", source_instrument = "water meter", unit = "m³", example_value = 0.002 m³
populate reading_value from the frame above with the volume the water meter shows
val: 858.5553 m³
